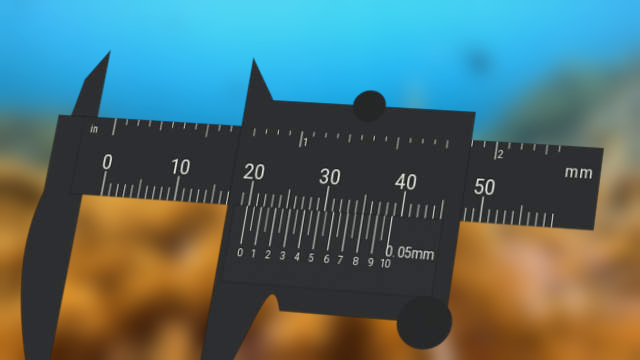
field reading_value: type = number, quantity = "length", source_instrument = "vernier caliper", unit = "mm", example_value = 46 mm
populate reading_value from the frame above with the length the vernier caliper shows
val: 19.8 mm
